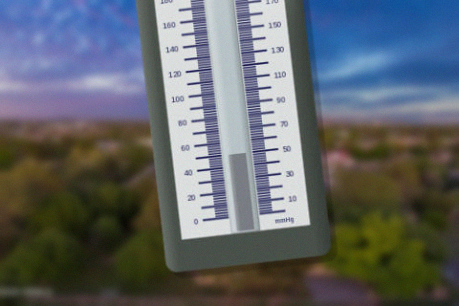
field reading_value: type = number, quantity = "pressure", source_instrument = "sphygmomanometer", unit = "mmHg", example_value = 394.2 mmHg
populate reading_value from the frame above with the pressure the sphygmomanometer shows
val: 50 mmHg
